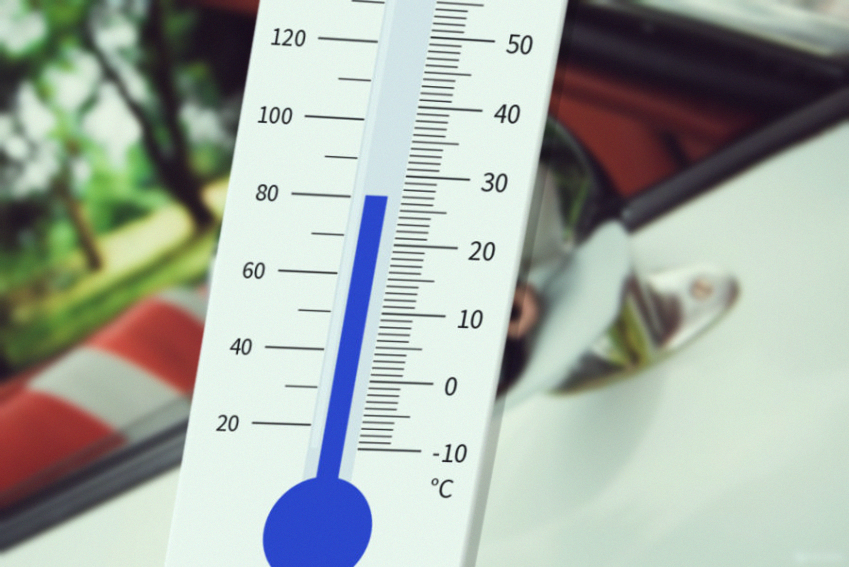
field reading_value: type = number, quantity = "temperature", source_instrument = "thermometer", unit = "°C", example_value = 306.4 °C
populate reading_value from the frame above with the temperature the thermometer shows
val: 27 °C
